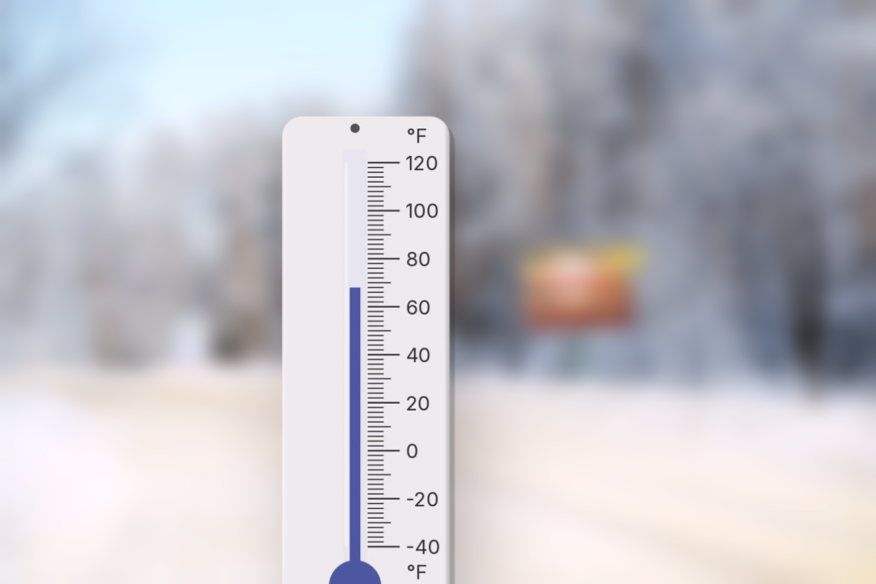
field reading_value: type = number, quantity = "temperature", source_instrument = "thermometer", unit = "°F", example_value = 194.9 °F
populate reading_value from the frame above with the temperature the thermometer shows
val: 68 °F
